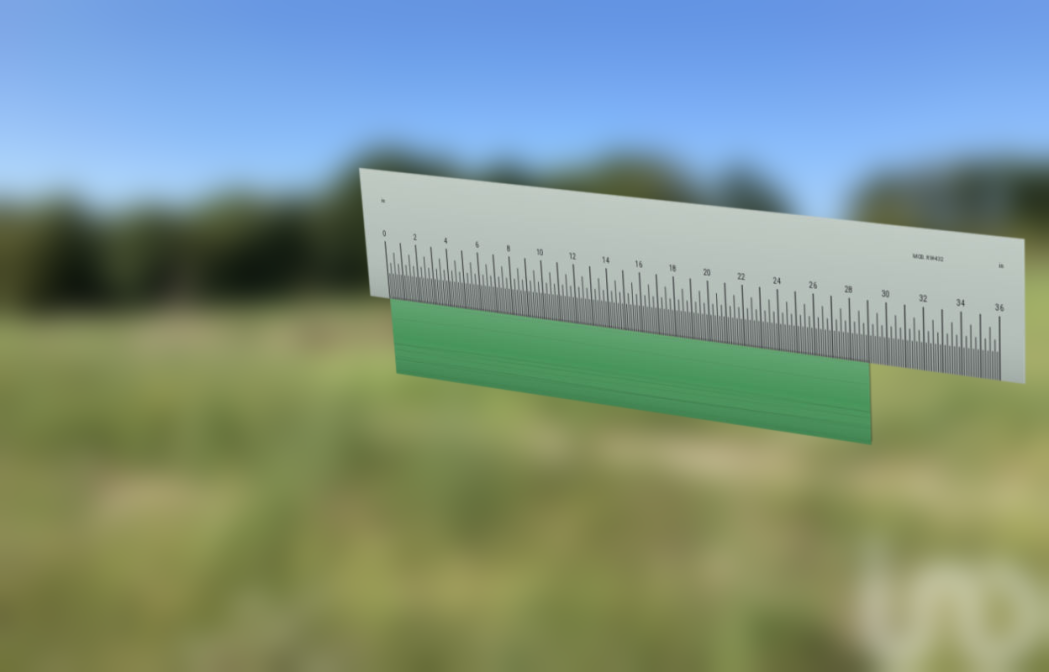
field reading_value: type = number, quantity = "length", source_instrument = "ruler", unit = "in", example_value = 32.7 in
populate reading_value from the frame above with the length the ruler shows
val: 29 in
